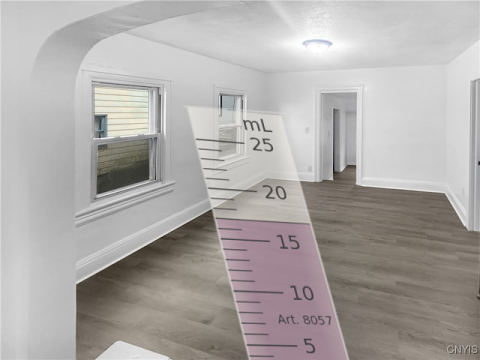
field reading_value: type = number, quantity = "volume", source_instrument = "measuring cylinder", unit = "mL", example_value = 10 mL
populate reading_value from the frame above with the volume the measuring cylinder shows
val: 17 mL
